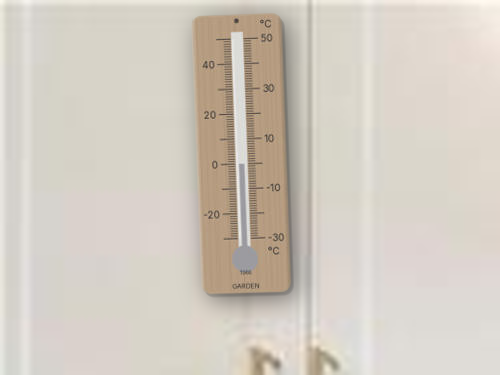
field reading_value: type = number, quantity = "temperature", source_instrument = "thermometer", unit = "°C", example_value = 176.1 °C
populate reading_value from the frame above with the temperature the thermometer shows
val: 0 °C
